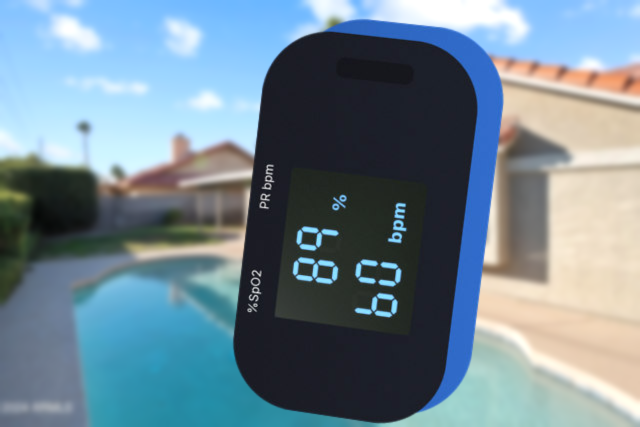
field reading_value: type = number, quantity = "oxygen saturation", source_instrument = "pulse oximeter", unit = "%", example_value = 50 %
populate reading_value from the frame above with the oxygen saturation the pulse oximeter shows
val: 89 %
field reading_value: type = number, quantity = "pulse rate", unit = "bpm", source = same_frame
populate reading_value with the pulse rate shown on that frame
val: 60 bpm
